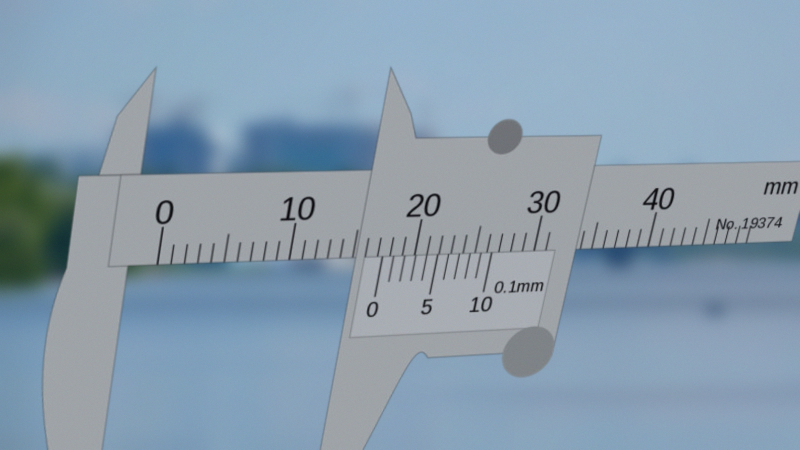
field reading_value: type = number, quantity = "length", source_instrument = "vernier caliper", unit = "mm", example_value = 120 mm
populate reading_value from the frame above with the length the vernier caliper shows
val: 17.4 mm
